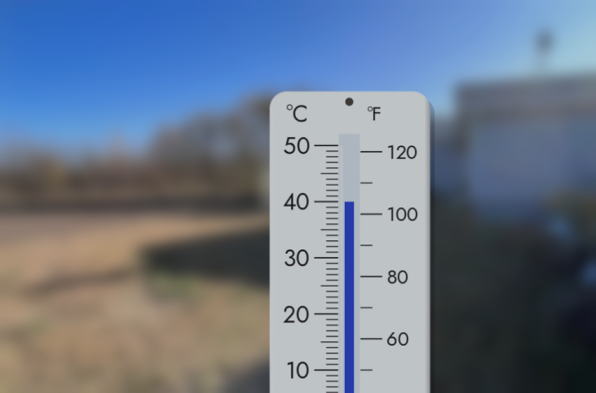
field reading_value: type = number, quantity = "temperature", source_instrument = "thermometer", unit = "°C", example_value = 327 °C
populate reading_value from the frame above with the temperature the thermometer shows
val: 40 °C
